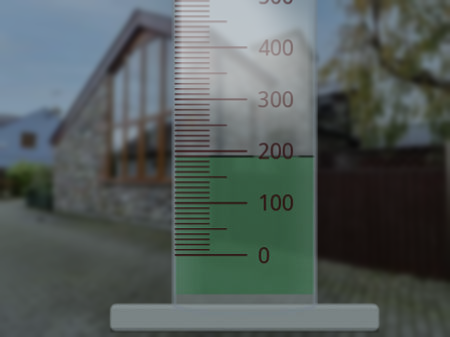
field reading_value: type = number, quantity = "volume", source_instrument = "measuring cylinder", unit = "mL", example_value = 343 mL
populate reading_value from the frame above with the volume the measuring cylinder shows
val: 190 mL
